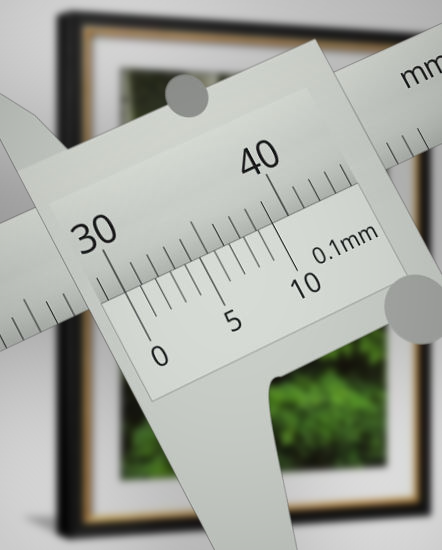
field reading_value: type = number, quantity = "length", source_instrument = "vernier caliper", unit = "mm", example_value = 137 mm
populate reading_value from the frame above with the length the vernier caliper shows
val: 30.0 mm
